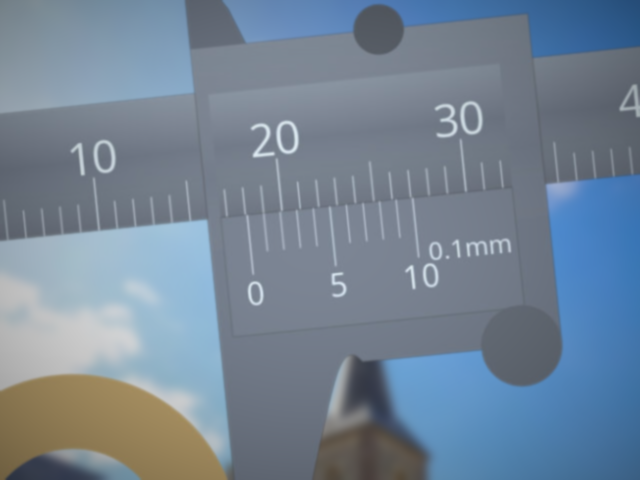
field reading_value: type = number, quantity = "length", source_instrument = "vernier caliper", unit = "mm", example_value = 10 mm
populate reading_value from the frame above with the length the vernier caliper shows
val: 18.1 mm
